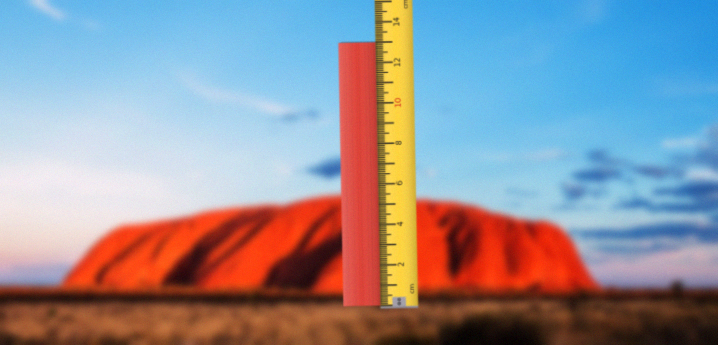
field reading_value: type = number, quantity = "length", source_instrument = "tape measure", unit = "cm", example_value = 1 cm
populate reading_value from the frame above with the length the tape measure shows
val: 13 cm
